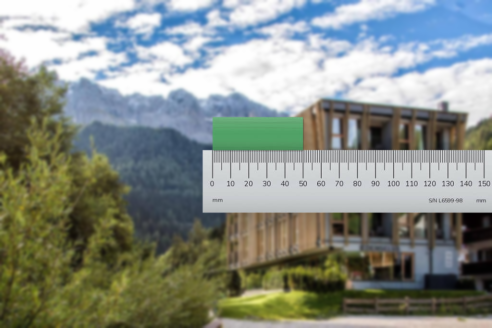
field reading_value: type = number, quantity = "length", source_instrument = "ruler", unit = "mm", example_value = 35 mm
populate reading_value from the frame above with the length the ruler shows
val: 50 mm
